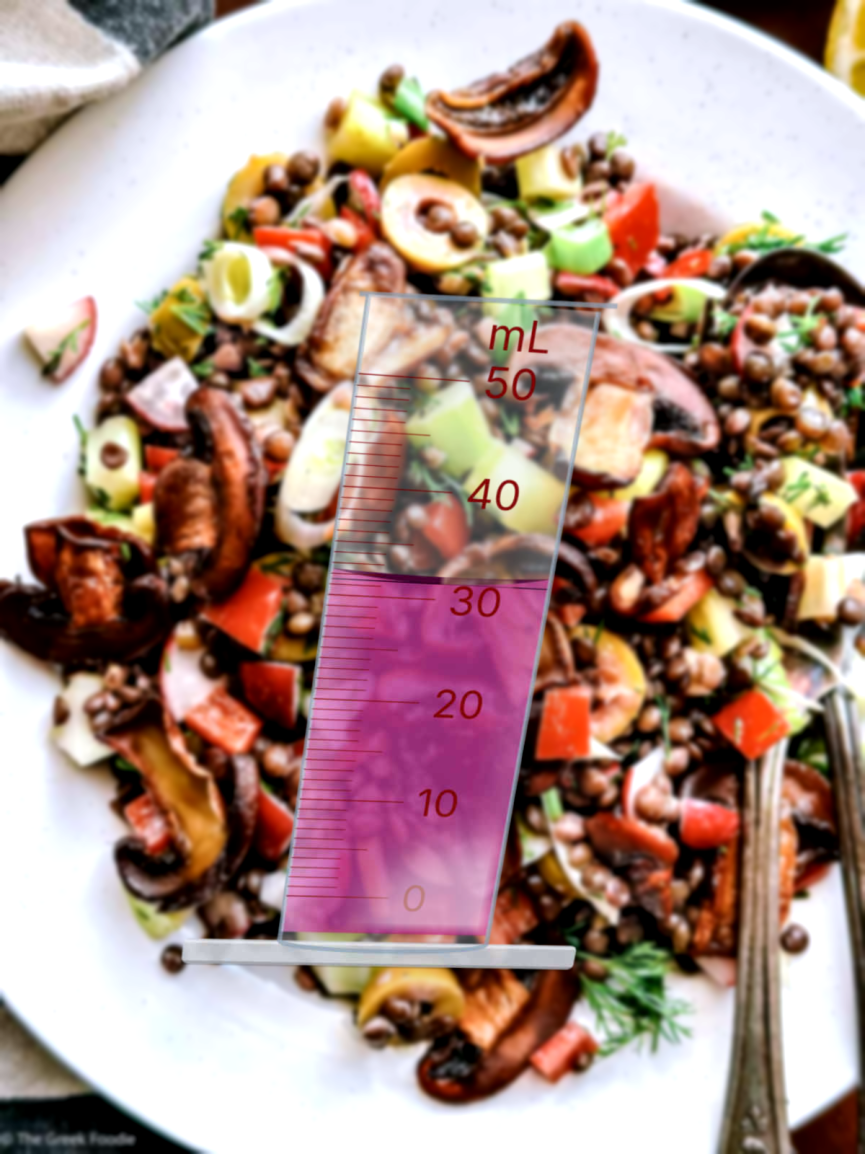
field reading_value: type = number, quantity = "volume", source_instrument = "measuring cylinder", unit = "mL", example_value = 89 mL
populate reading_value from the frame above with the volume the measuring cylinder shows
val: 31.5 mL
